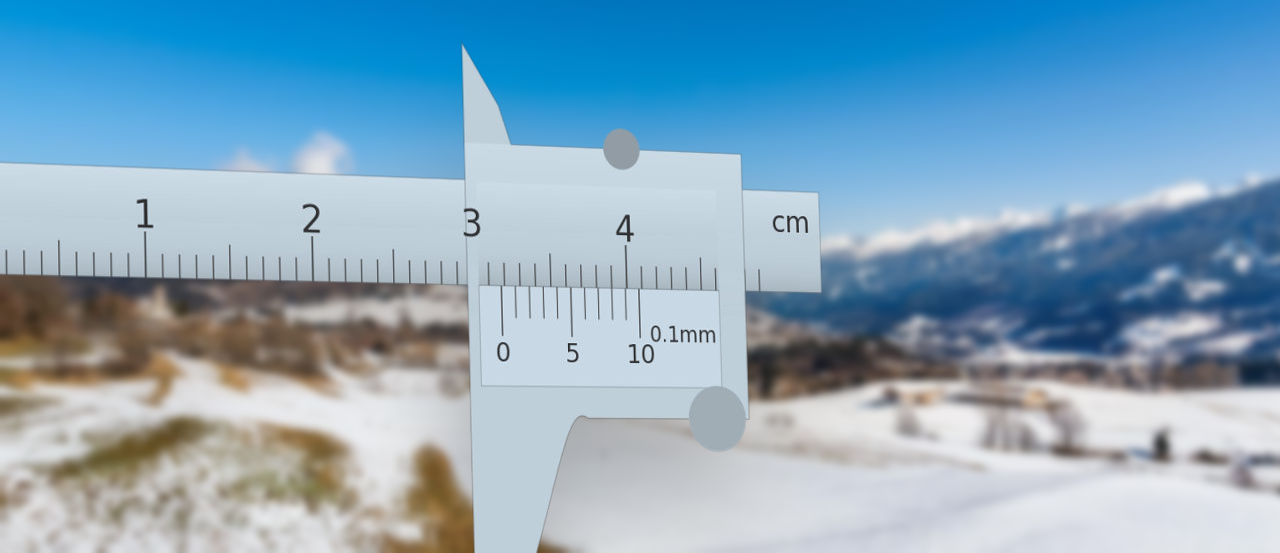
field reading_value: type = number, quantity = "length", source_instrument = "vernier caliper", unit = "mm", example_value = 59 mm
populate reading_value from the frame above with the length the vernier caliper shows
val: 31.8 mm
